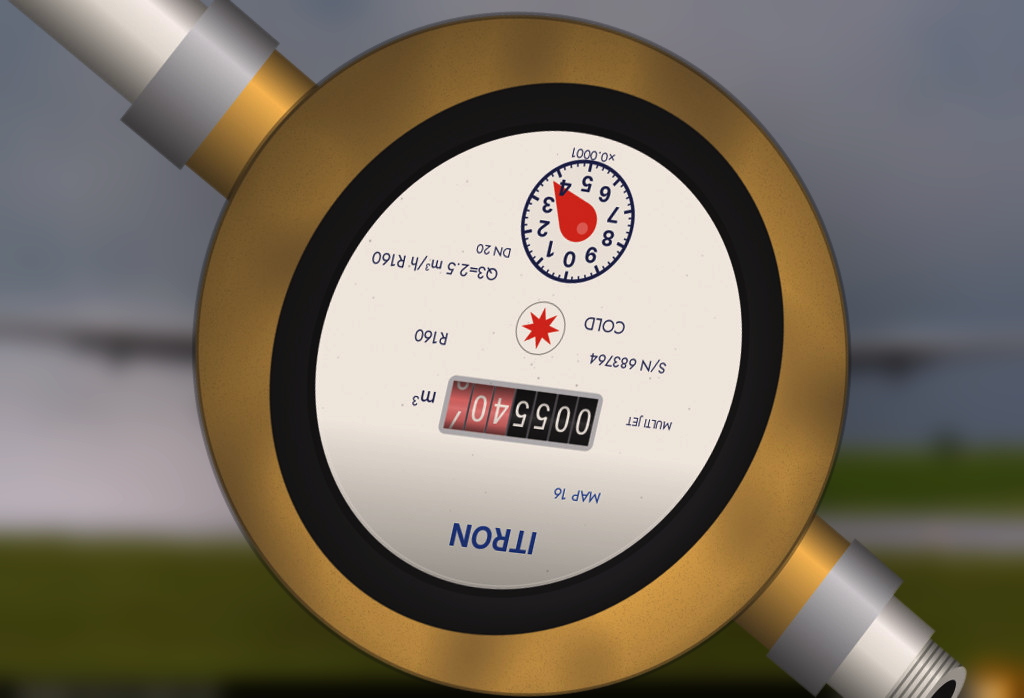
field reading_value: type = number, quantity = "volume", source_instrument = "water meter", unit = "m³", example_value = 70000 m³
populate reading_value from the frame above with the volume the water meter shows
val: 55.4073 m³
